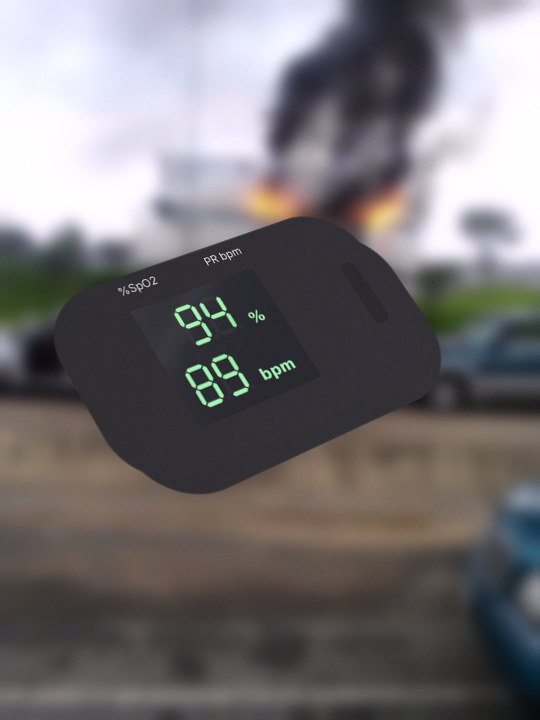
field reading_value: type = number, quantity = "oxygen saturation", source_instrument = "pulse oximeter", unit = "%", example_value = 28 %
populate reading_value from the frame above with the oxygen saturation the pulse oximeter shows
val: 94 %
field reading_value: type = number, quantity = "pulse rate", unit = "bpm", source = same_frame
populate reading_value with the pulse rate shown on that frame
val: 89 bpm
